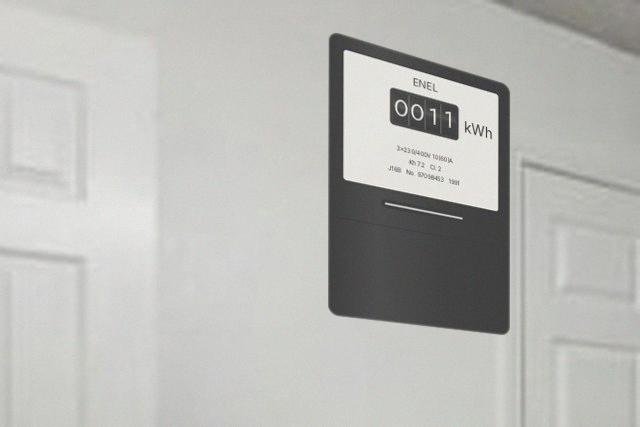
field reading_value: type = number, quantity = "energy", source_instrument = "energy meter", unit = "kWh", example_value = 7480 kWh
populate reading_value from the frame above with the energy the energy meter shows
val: 11 kWh
